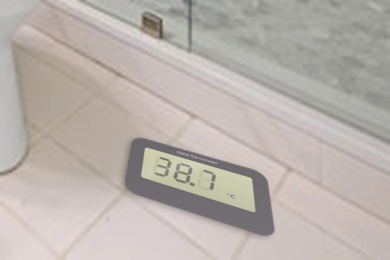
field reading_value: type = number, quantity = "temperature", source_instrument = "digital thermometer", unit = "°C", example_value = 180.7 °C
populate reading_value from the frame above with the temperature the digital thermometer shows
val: 38.7 °C
